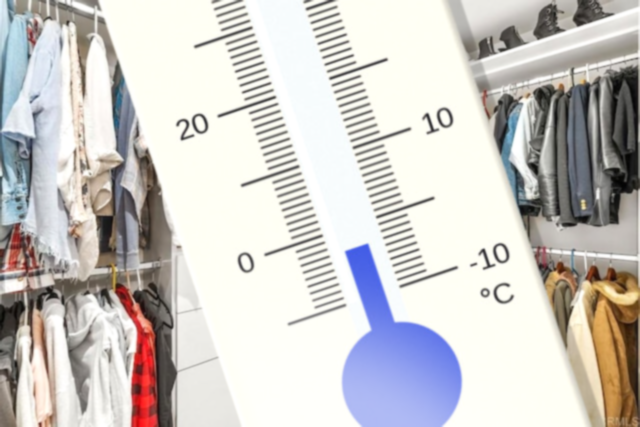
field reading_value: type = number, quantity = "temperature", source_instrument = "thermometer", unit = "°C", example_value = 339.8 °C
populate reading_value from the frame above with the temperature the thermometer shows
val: -3 °C
